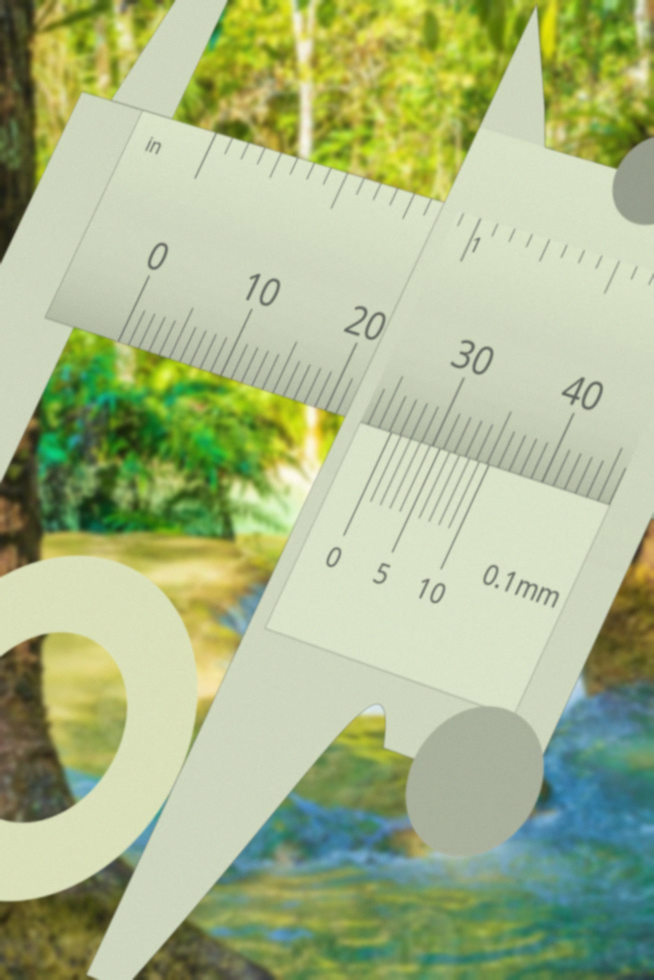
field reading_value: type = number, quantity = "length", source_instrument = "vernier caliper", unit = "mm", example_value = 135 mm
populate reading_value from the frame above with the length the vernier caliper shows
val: 26.2 mm
